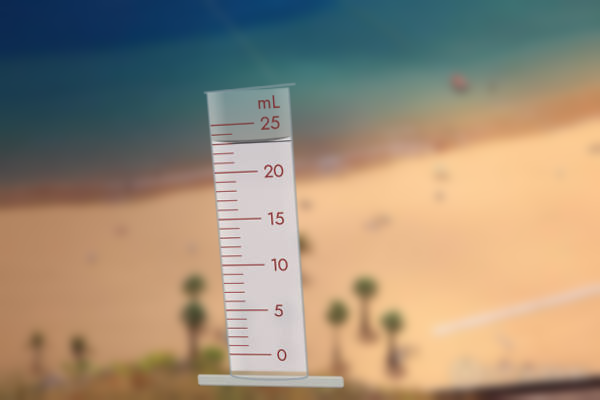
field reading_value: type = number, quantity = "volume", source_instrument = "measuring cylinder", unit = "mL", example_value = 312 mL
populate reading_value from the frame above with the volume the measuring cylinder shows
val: 23 mL
